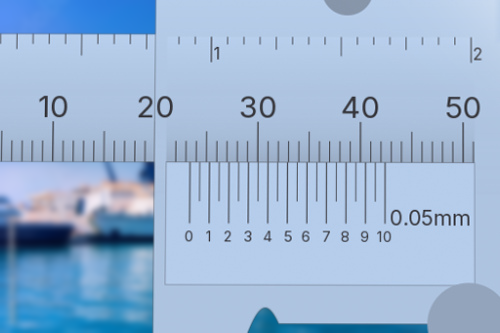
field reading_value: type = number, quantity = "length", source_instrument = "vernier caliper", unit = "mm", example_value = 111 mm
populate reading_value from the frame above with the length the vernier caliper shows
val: 23.4 mm
